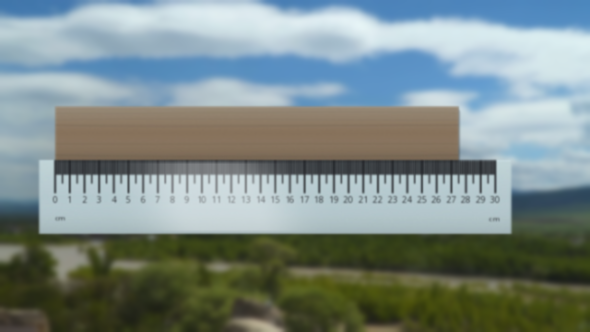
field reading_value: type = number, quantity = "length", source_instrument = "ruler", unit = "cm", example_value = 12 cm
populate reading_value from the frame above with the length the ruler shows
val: 27.5 cm
